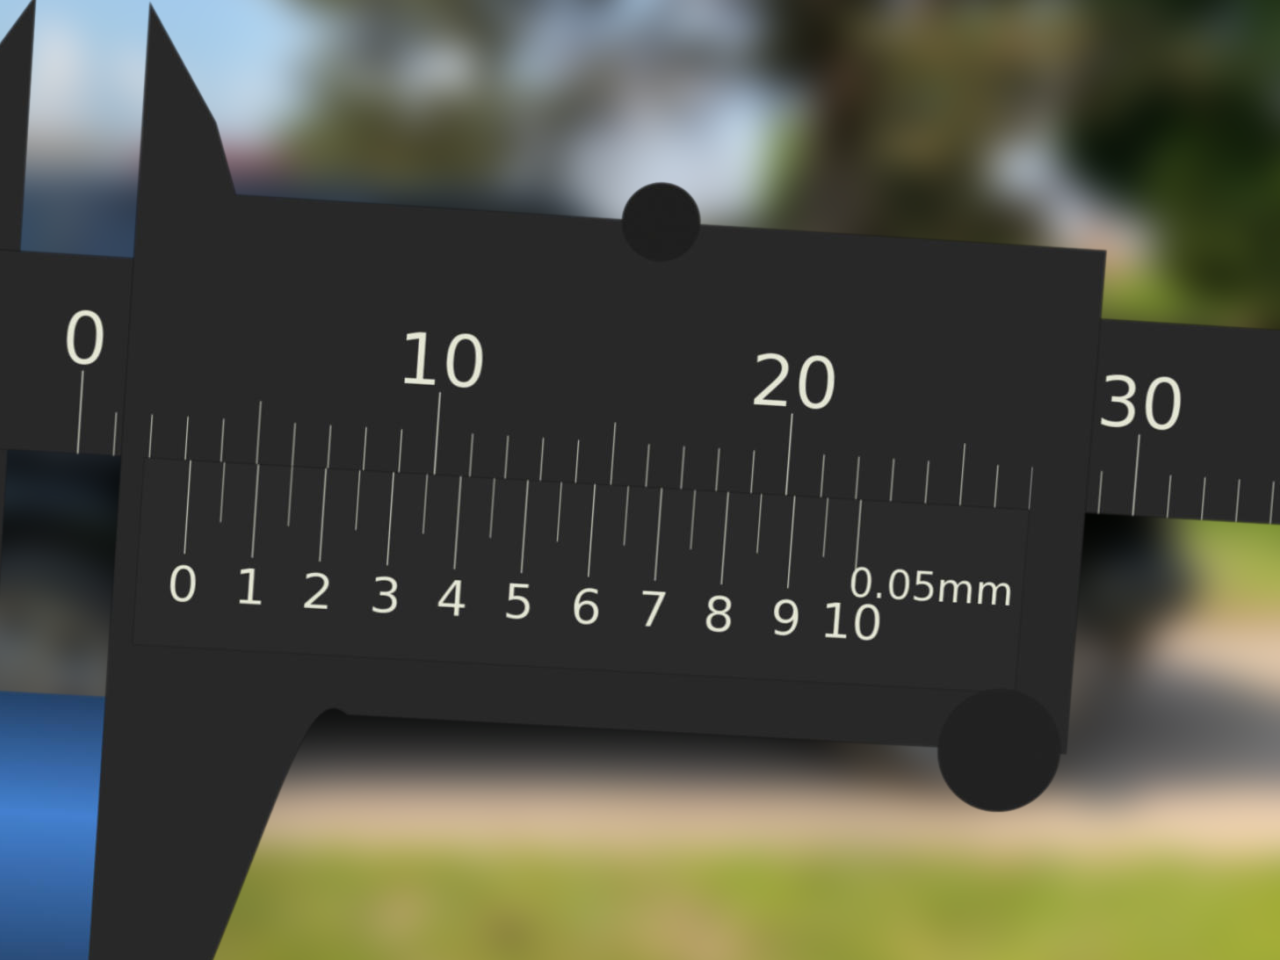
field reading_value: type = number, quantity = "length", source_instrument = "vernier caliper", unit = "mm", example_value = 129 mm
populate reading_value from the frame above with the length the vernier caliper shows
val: 3.15 mm
